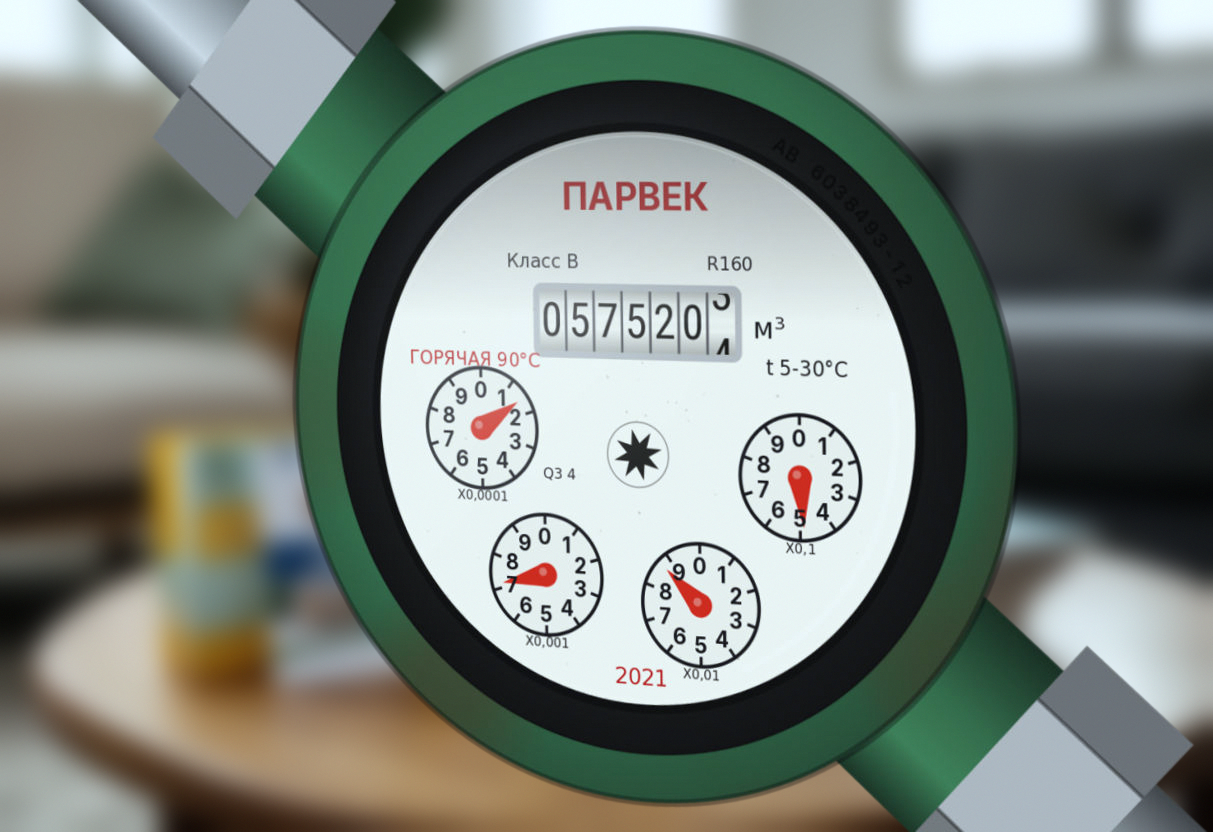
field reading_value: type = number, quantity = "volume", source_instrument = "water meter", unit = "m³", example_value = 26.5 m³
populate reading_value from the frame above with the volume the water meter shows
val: 575203.4871 m³
